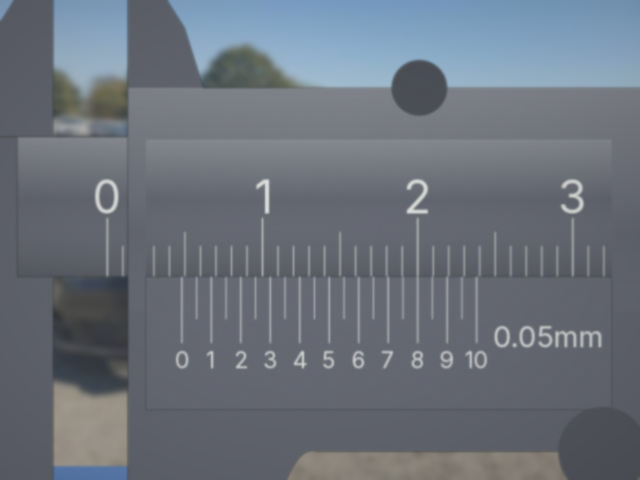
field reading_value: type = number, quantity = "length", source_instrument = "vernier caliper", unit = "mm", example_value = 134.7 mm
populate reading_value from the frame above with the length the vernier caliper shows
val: 4.8 mm
